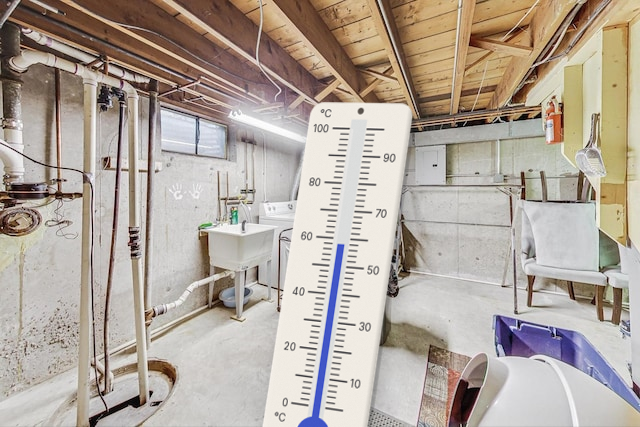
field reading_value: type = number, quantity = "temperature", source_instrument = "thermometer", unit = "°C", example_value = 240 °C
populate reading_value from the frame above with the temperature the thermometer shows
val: 58 °C
